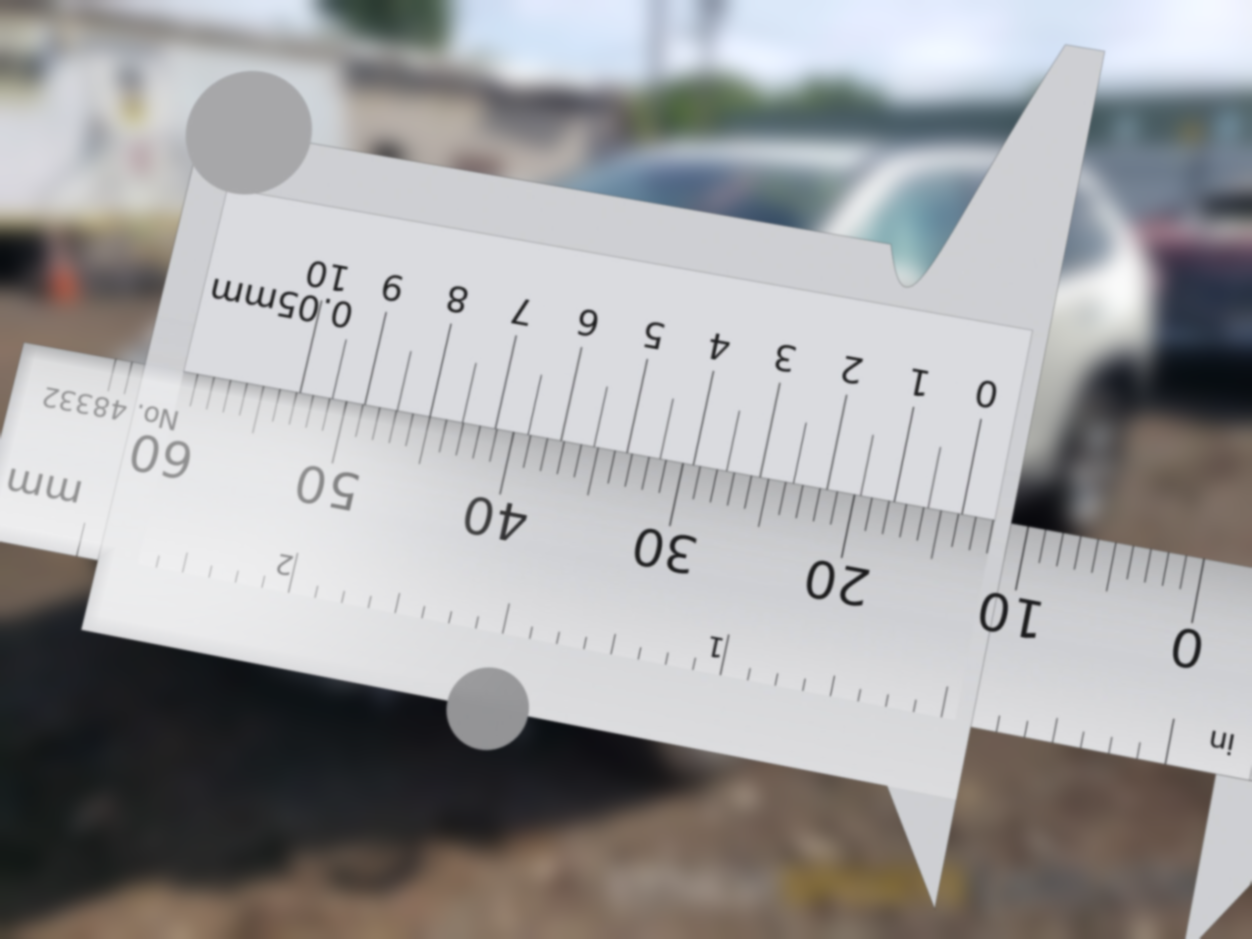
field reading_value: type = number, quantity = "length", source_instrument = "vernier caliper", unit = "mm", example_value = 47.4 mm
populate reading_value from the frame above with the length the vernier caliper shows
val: 13.8 mm
